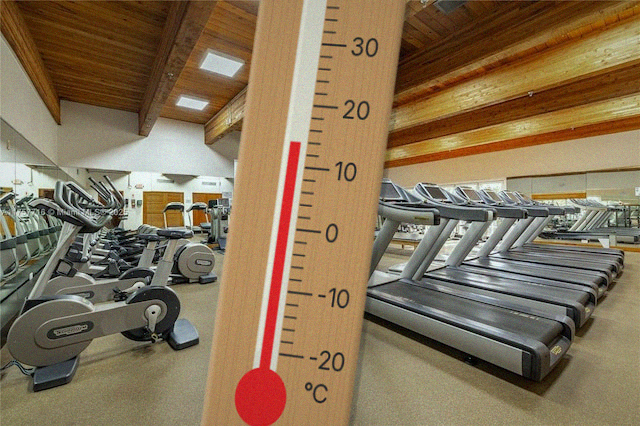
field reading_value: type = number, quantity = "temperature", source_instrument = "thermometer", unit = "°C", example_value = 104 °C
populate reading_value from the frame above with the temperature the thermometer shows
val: 14 °C
